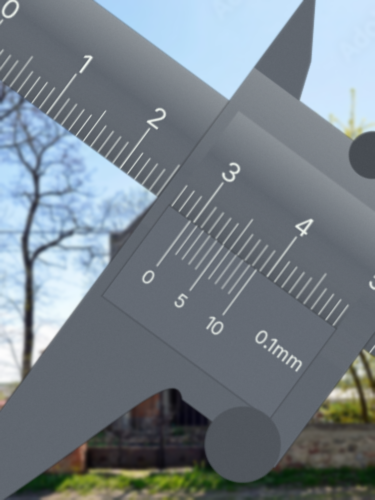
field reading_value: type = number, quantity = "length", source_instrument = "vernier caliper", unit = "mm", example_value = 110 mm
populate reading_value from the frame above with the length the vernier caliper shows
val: 29.6 mm
